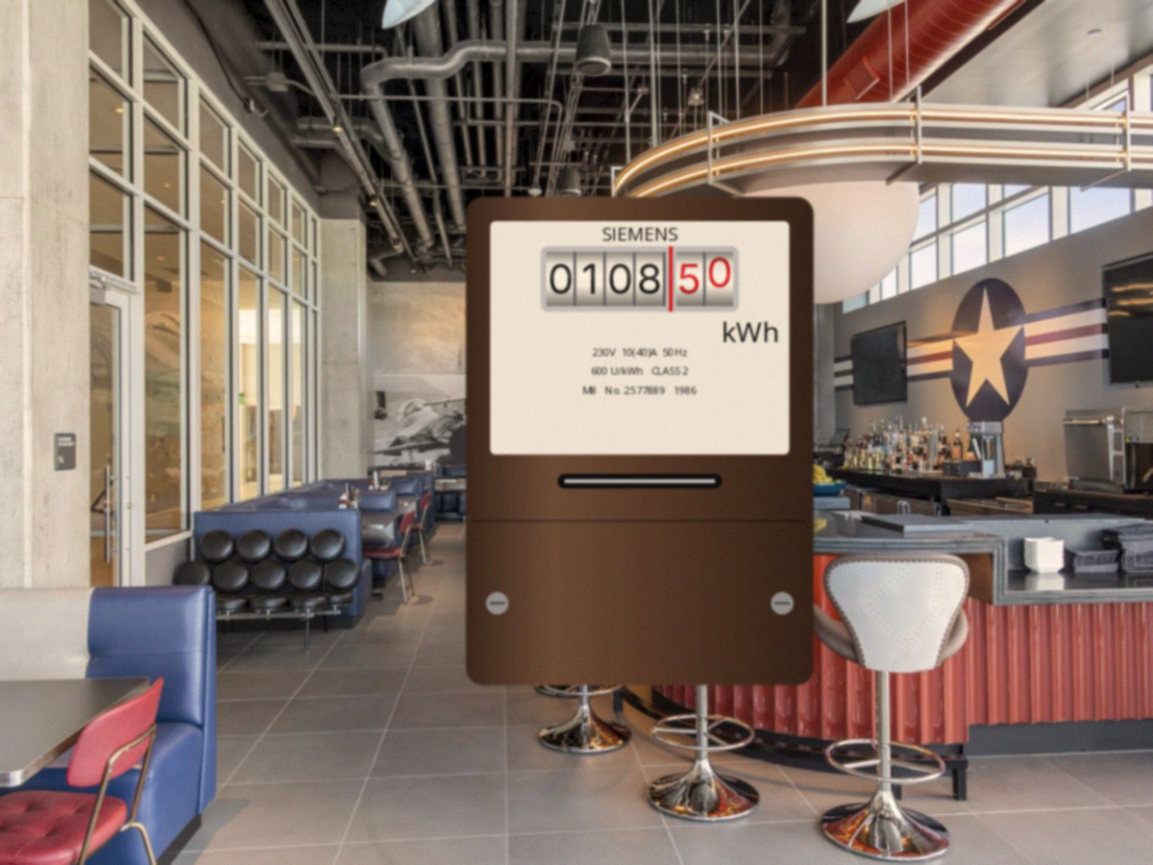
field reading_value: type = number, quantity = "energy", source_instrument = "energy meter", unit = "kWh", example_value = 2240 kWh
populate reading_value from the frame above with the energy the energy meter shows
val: 108.50 kWh
